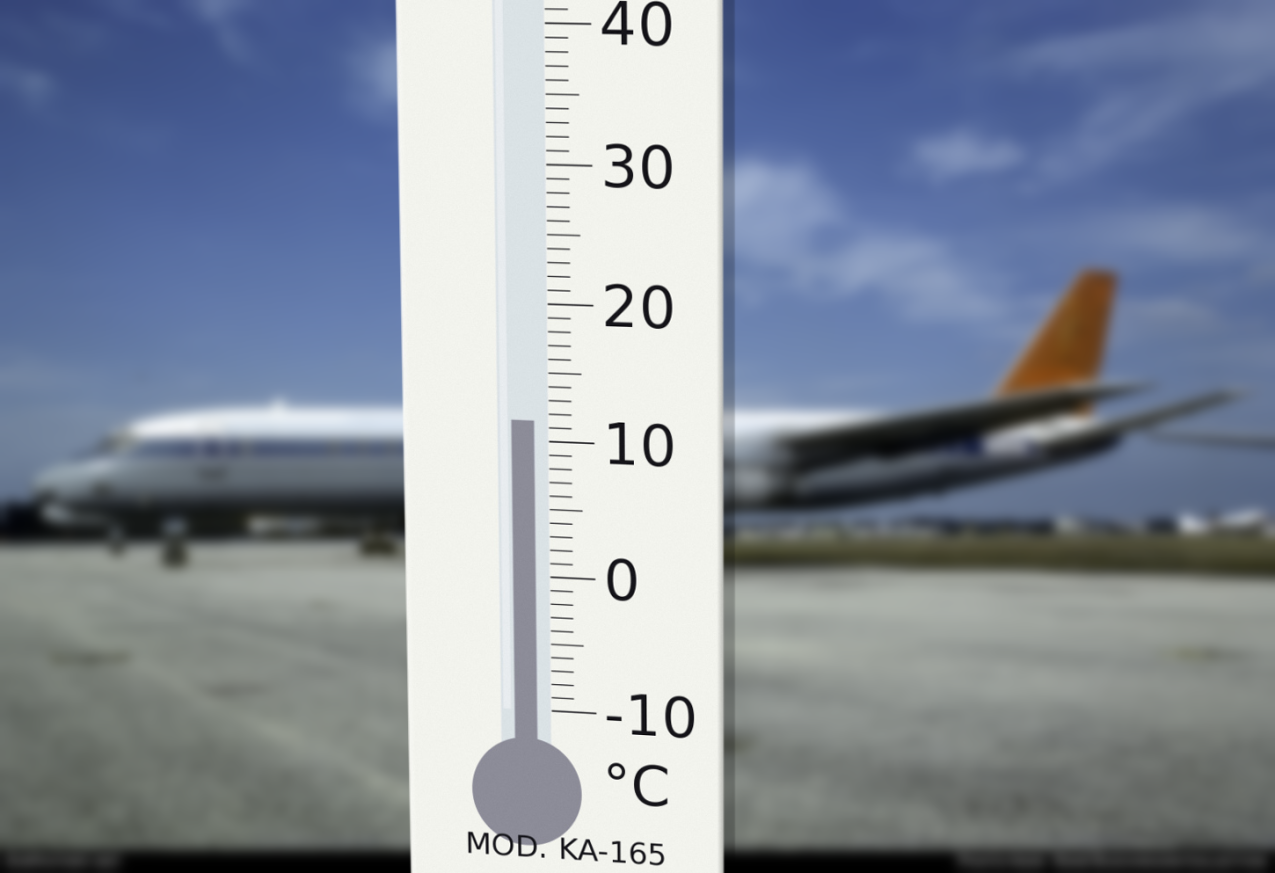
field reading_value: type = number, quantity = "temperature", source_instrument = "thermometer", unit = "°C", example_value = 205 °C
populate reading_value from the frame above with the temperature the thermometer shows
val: 11.5 °C
